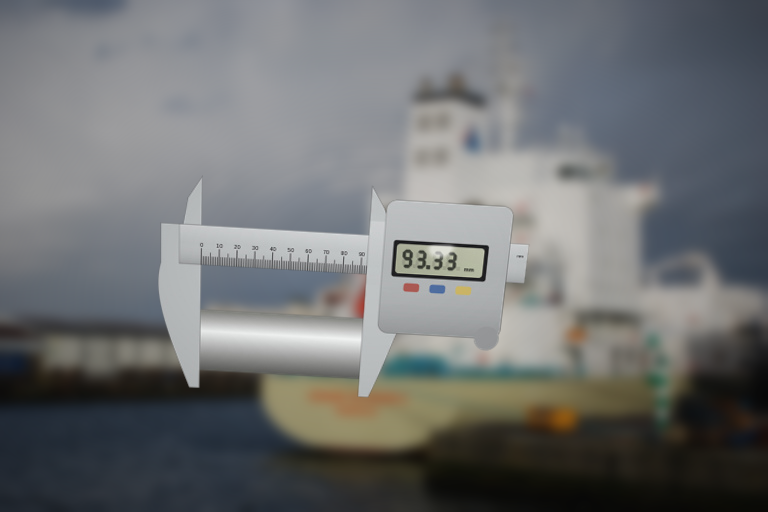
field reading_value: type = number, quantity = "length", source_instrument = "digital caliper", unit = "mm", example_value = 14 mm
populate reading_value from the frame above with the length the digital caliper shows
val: 93.33 mm
